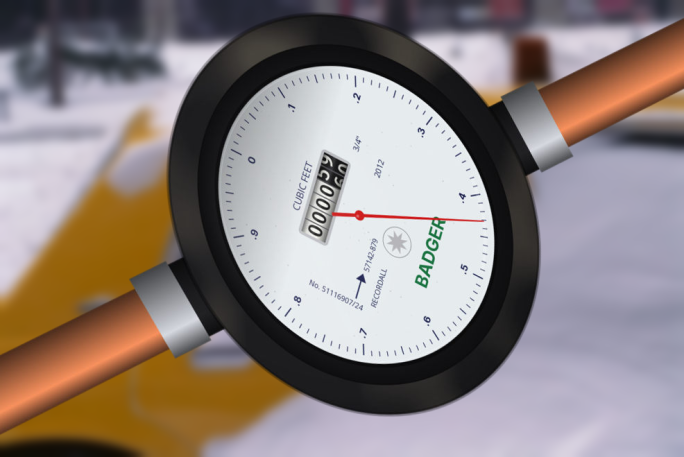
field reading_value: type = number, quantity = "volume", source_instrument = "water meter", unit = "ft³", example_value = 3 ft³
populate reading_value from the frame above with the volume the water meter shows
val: 59.43 ft³
